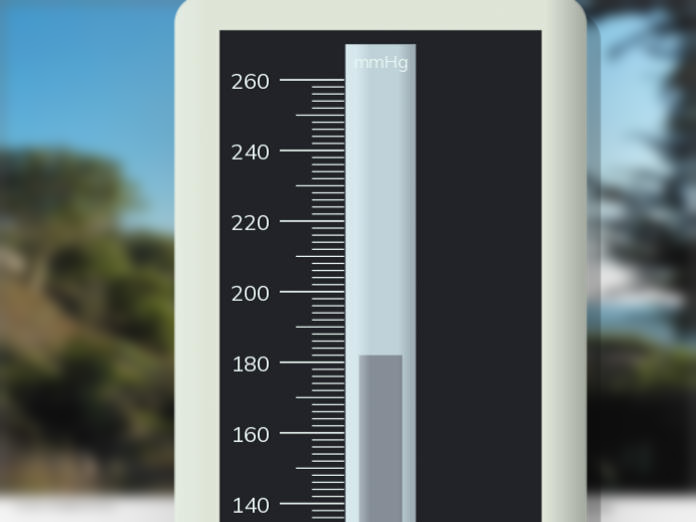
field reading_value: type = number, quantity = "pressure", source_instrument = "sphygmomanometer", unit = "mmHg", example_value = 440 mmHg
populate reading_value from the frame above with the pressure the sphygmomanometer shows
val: 182 mmHg
